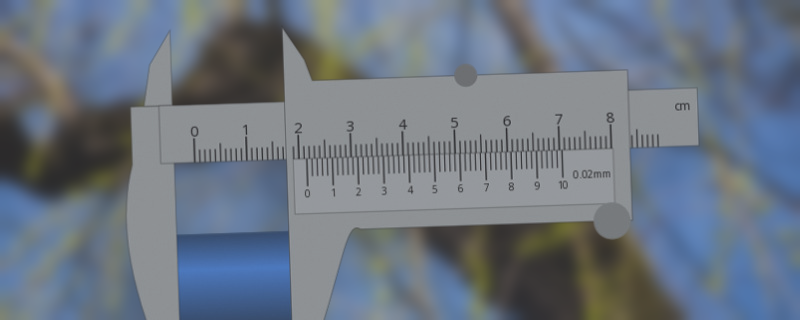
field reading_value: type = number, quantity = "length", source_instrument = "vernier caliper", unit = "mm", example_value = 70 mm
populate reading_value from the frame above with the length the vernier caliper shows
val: 21.5 mm
